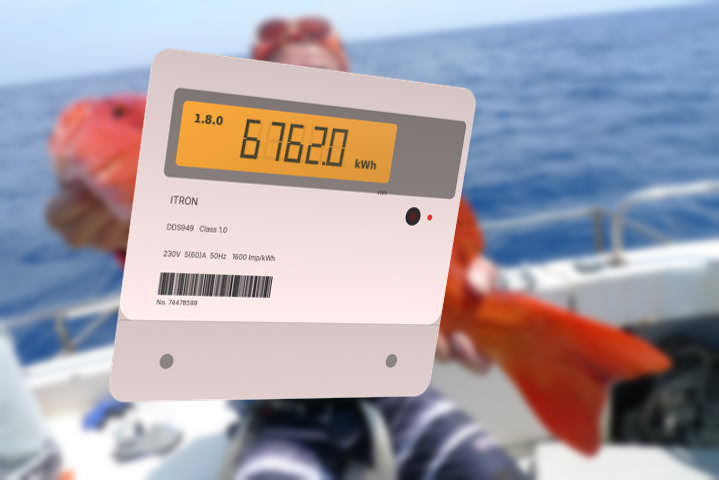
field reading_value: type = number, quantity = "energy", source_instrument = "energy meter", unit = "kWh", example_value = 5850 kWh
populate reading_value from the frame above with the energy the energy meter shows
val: 6762.0 kWh
